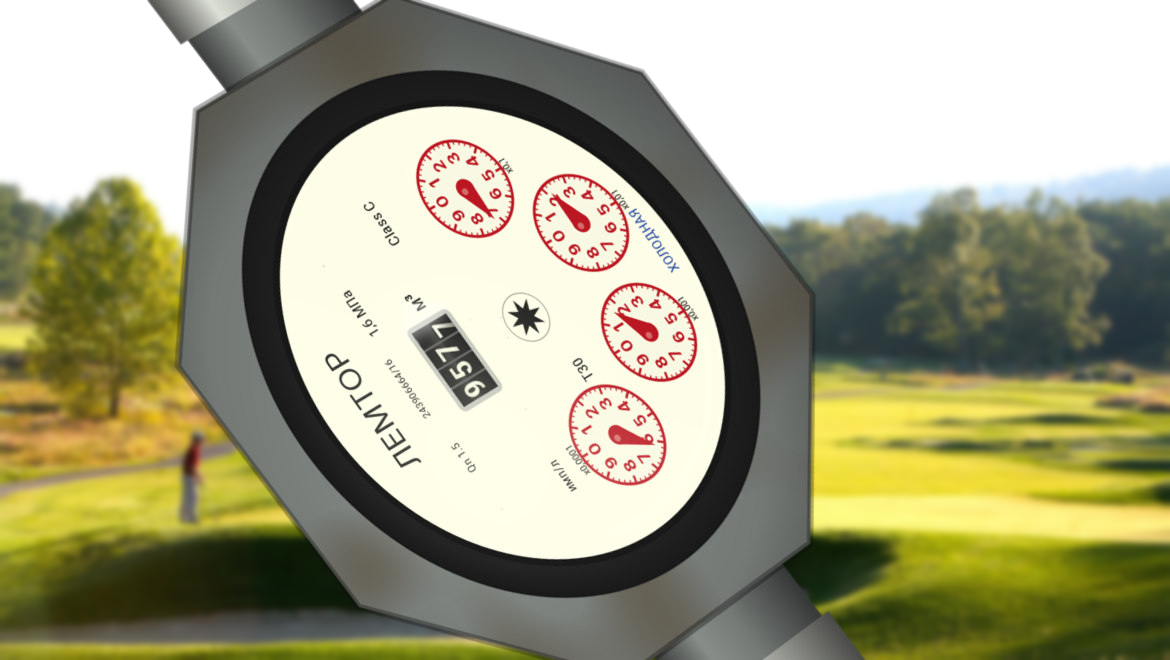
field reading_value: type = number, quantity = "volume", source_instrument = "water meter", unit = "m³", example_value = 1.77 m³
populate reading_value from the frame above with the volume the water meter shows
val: 9576.7216 m³
